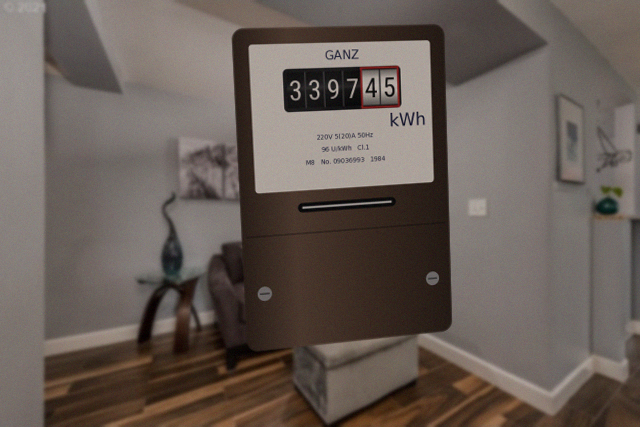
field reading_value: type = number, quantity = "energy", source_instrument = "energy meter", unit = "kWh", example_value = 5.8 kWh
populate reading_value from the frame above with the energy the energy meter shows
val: 3397.45 kWh
